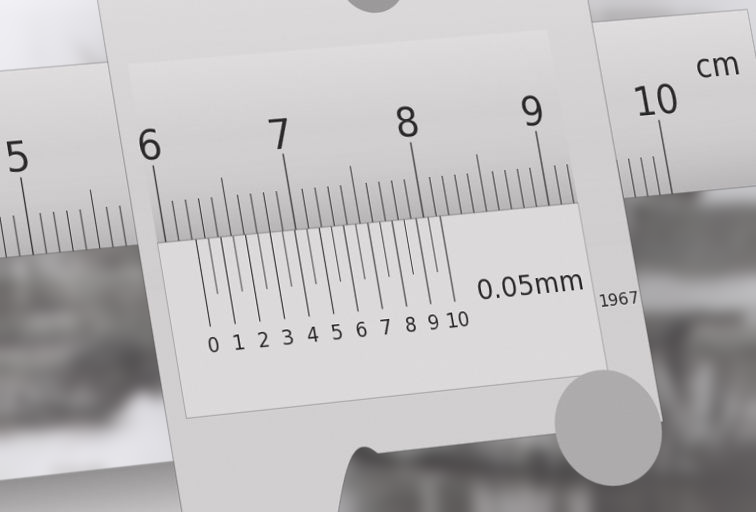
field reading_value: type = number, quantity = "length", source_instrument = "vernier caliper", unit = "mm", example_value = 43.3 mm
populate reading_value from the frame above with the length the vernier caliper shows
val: 62.3 mm
